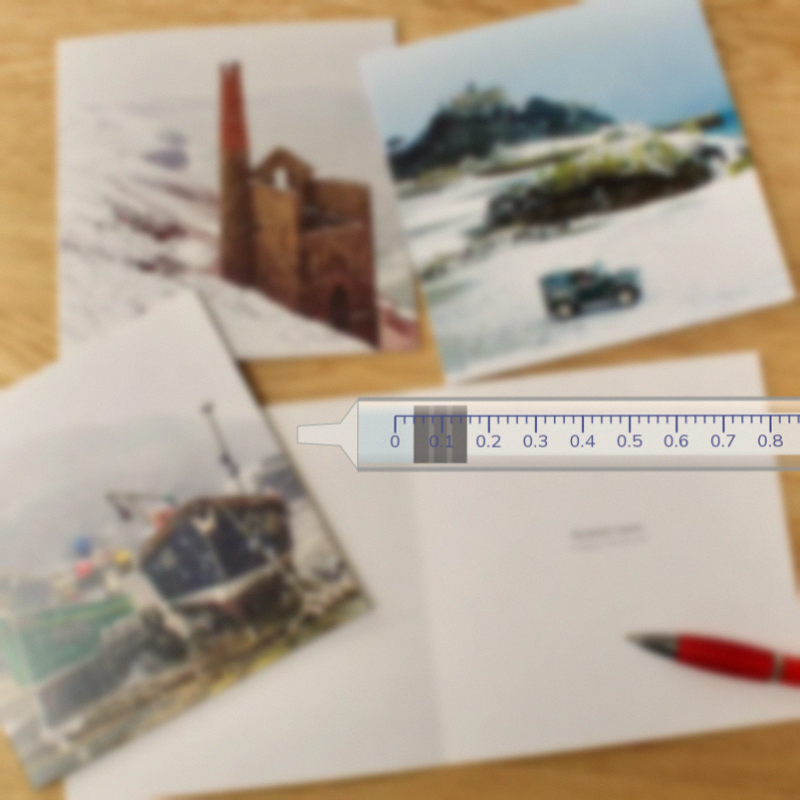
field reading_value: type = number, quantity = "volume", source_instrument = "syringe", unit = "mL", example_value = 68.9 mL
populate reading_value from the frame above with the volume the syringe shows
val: 0.04 mL
